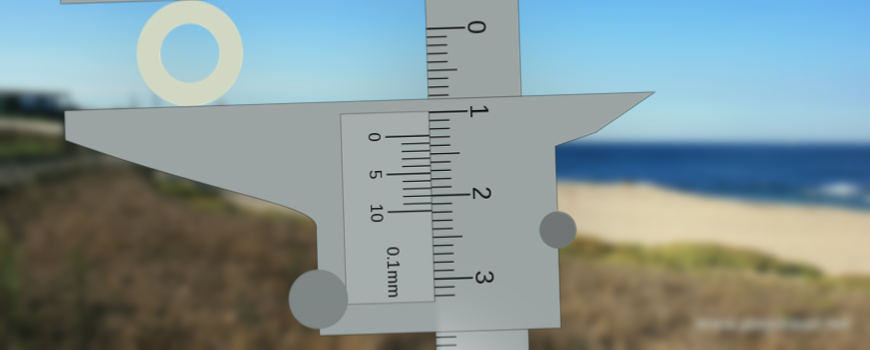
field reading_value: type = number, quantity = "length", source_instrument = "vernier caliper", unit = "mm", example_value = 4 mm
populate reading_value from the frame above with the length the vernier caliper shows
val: 12.8 mm
